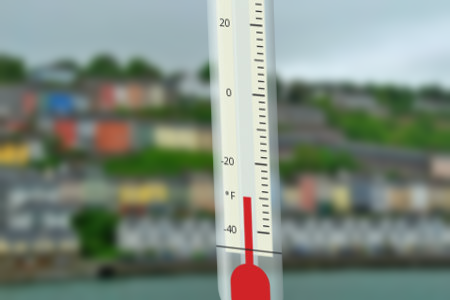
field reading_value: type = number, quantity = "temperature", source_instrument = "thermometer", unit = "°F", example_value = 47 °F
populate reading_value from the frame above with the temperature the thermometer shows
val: -30 °F
